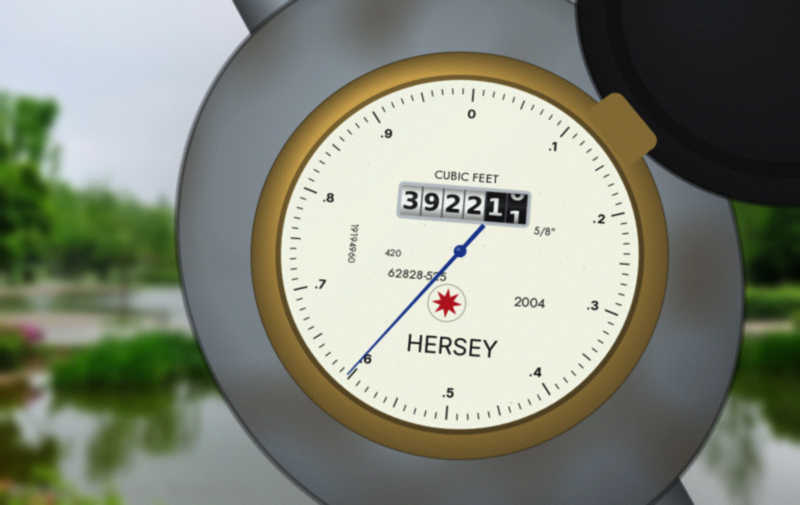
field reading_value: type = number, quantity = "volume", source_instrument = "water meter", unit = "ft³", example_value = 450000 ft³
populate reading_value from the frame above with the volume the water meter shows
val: 392210.60 ft³
